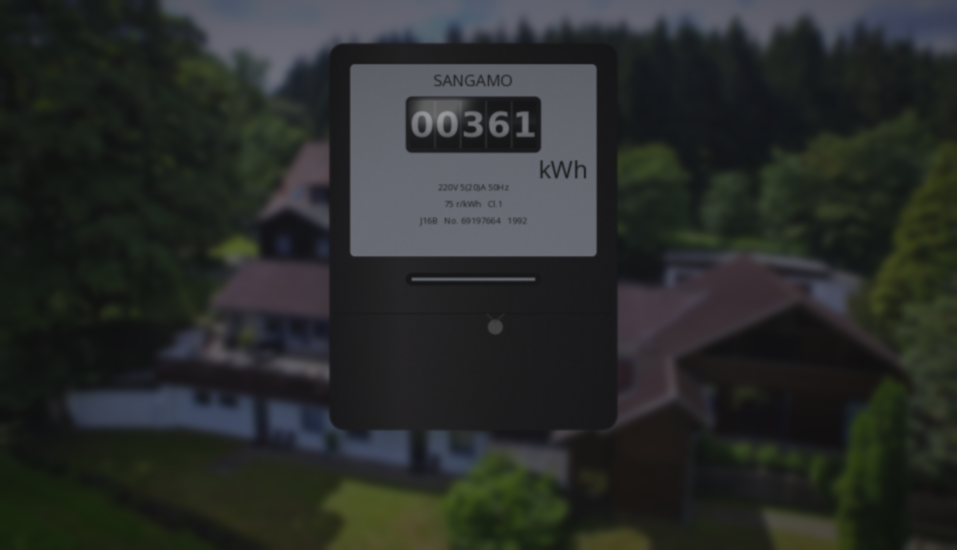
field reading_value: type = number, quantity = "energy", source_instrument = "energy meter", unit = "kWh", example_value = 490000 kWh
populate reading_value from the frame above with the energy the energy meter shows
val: 361 kWh
